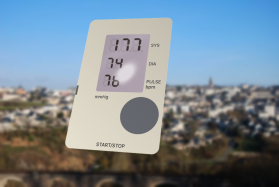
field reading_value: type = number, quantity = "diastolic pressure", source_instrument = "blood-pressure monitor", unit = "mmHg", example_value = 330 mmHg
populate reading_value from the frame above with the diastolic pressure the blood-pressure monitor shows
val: 74 mmHg
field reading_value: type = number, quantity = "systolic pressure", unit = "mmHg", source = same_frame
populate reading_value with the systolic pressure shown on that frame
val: 177 mmHg
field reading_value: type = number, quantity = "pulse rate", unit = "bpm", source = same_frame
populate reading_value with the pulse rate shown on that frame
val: 76 bpm
